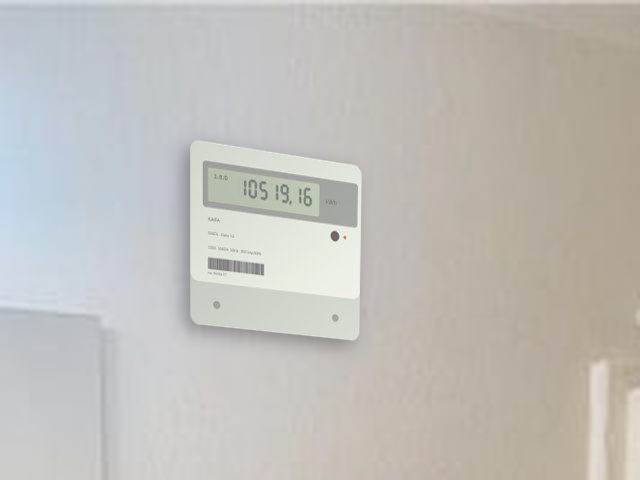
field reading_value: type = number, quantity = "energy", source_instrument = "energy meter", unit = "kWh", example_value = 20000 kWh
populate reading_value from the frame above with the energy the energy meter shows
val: 10519.16 kWh
